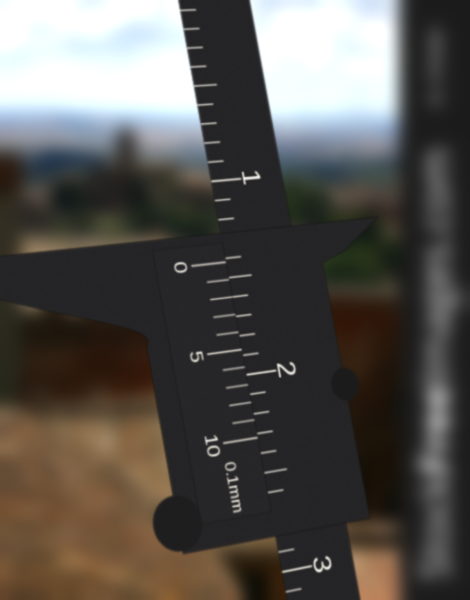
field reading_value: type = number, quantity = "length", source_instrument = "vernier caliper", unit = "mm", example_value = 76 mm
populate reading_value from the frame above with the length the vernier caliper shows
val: 14.2 mm
